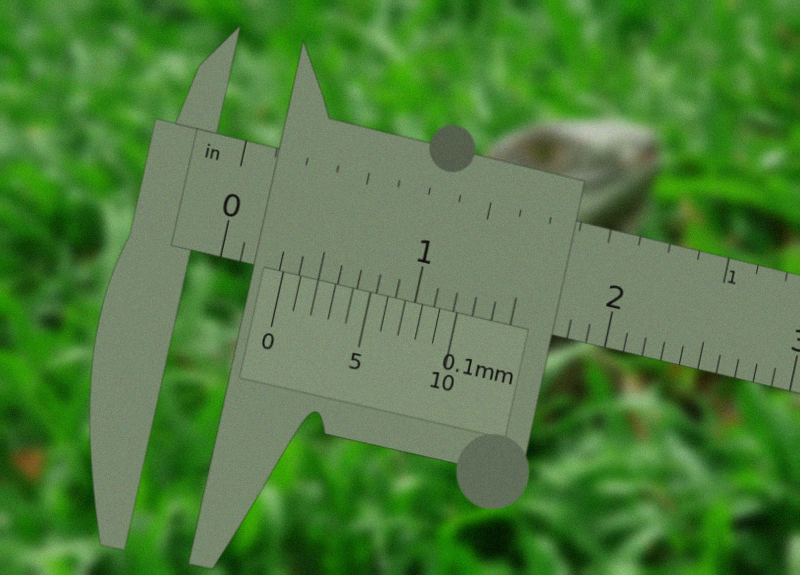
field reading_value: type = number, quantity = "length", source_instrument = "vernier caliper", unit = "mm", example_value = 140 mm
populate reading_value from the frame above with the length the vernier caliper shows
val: 3.2 mm
